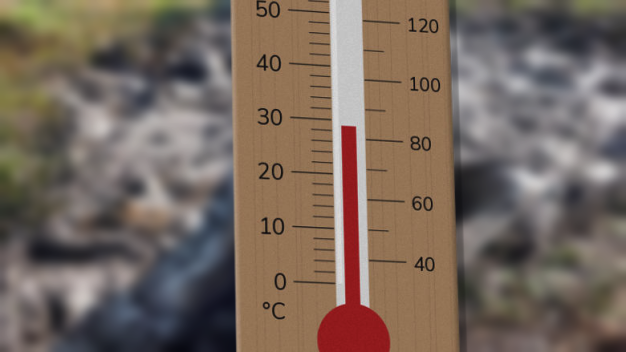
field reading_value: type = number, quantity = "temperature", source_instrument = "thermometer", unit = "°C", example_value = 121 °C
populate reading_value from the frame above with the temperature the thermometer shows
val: 29 °C
